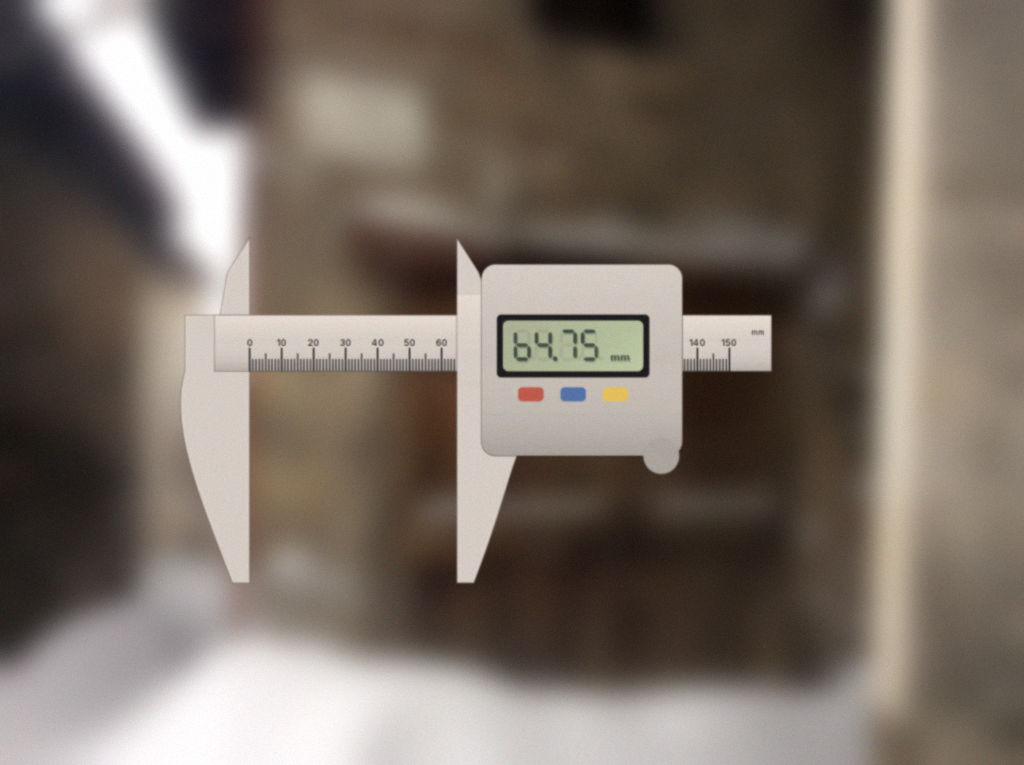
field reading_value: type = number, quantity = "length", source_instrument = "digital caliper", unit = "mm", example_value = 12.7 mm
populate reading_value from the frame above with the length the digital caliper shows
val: 64.75 mm
